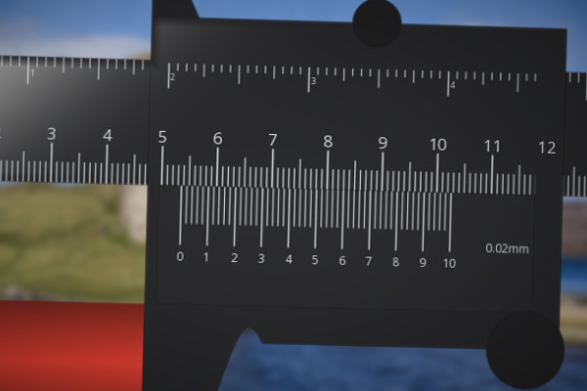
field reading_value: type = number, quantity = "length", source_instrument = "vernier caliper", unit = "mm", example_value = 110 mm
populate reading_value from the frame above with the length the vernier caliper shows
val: 53.6 mm
